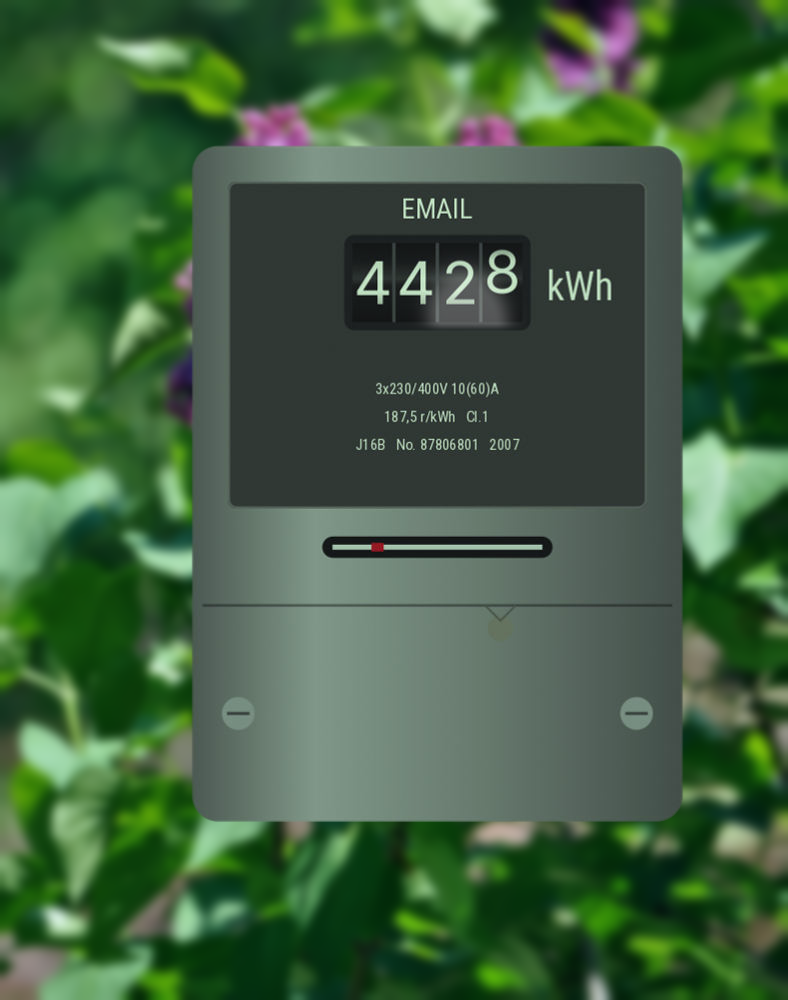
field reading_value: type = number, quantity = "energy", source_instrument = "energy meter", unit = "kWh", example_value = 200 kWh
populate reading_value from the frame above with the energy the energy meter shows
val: 4428 kWh
